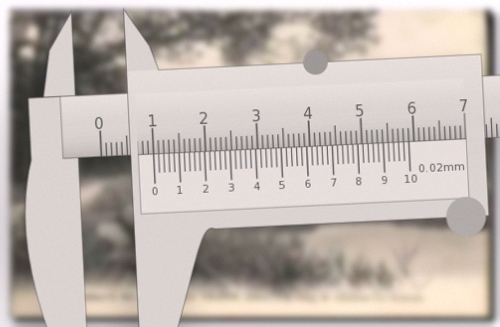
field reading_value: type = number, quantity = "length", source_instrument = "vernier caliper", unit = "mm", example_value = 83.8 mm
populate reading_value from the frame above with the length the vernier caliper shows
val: 10.0 mm
